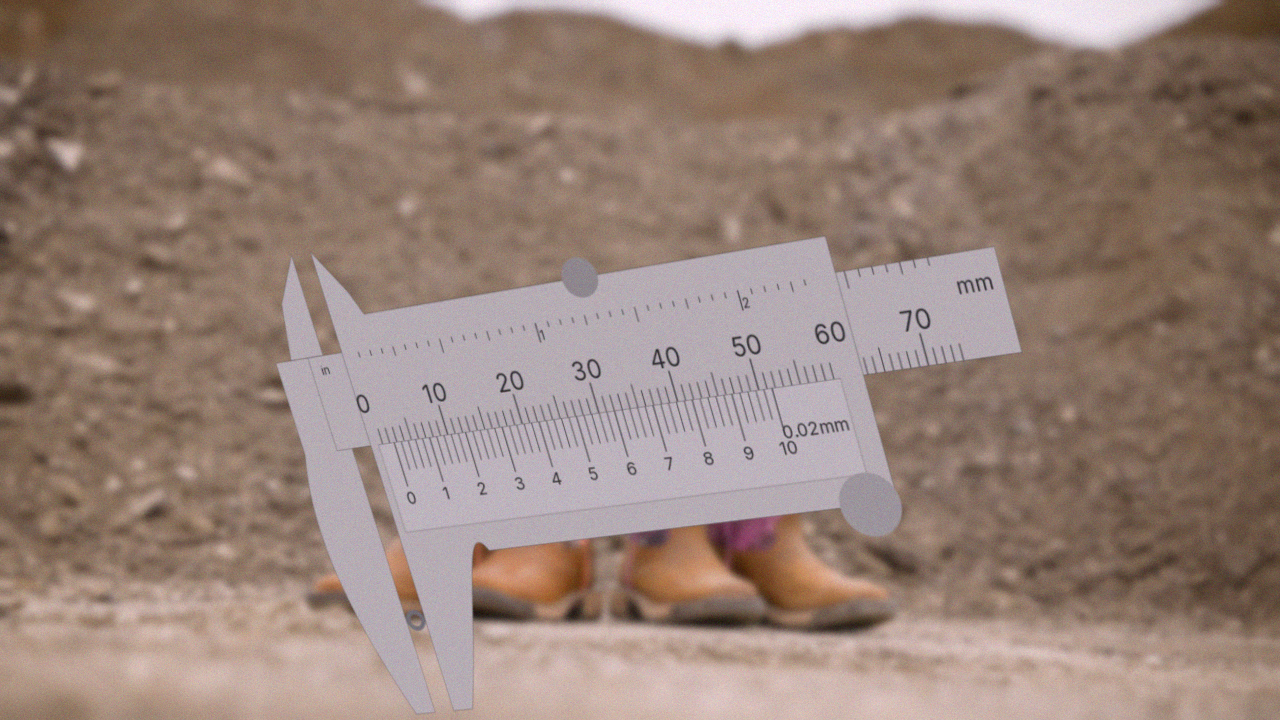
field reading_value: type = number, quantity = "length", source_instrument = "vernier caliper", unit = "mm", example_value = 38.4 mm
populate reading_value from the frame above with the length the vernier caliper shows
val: 2.6 mm
